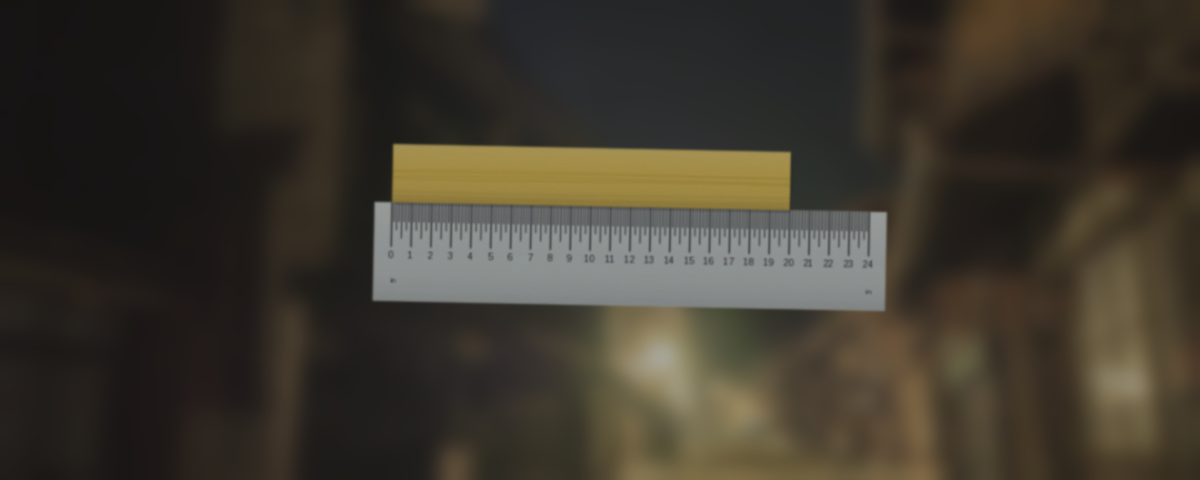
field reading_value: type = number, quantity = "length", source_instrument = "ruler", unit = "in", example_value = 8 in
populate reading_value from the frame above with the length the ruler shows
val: 20 in
